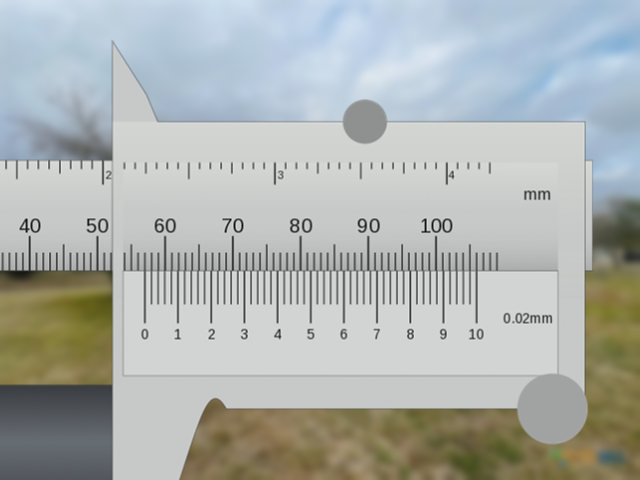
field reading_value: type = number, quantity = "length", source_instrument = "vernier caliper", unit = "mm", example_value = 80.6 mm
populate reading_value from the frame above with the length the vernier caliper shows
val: 57.0 mm
